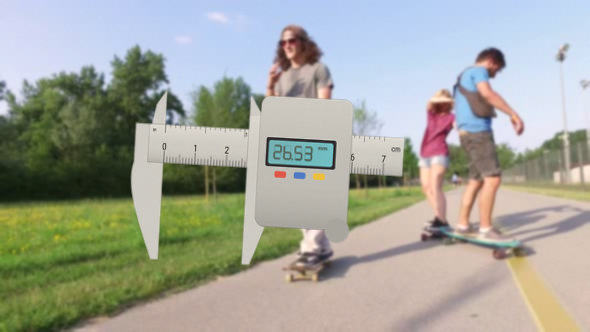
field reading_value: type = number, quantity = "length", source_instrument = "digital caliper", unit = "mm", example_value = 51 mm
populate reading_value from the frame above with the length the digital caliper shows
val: 26.53 mm
